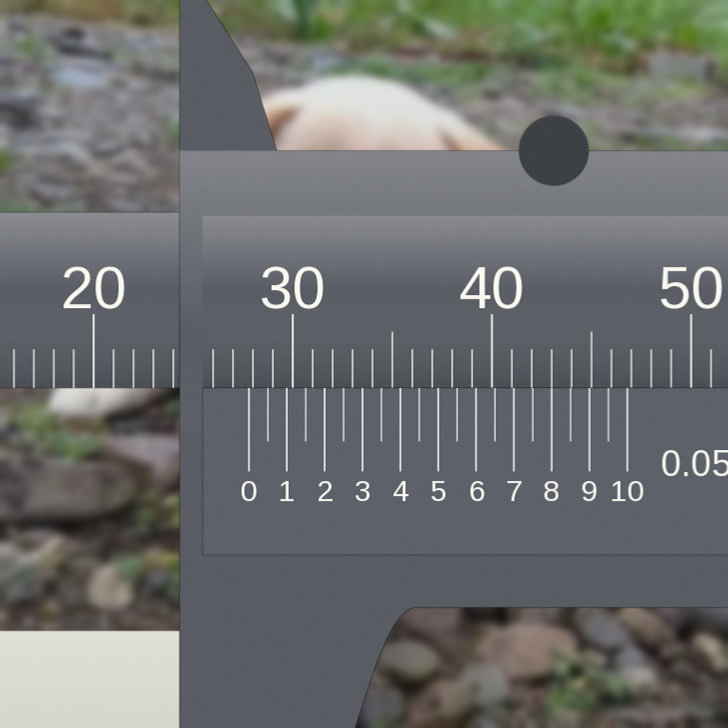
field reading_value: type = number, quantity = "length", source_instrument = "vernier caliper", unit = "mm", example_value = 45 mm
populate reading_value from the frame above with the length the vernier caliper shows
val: 27.8 mm
